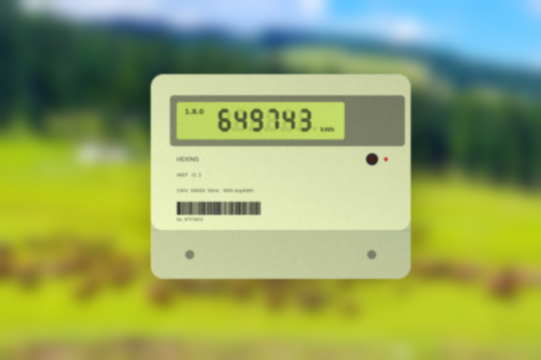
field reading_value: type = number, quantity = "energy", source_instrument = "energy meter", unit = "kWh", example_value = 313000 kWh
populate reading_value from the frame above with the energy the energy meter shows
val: 649743 kWh
